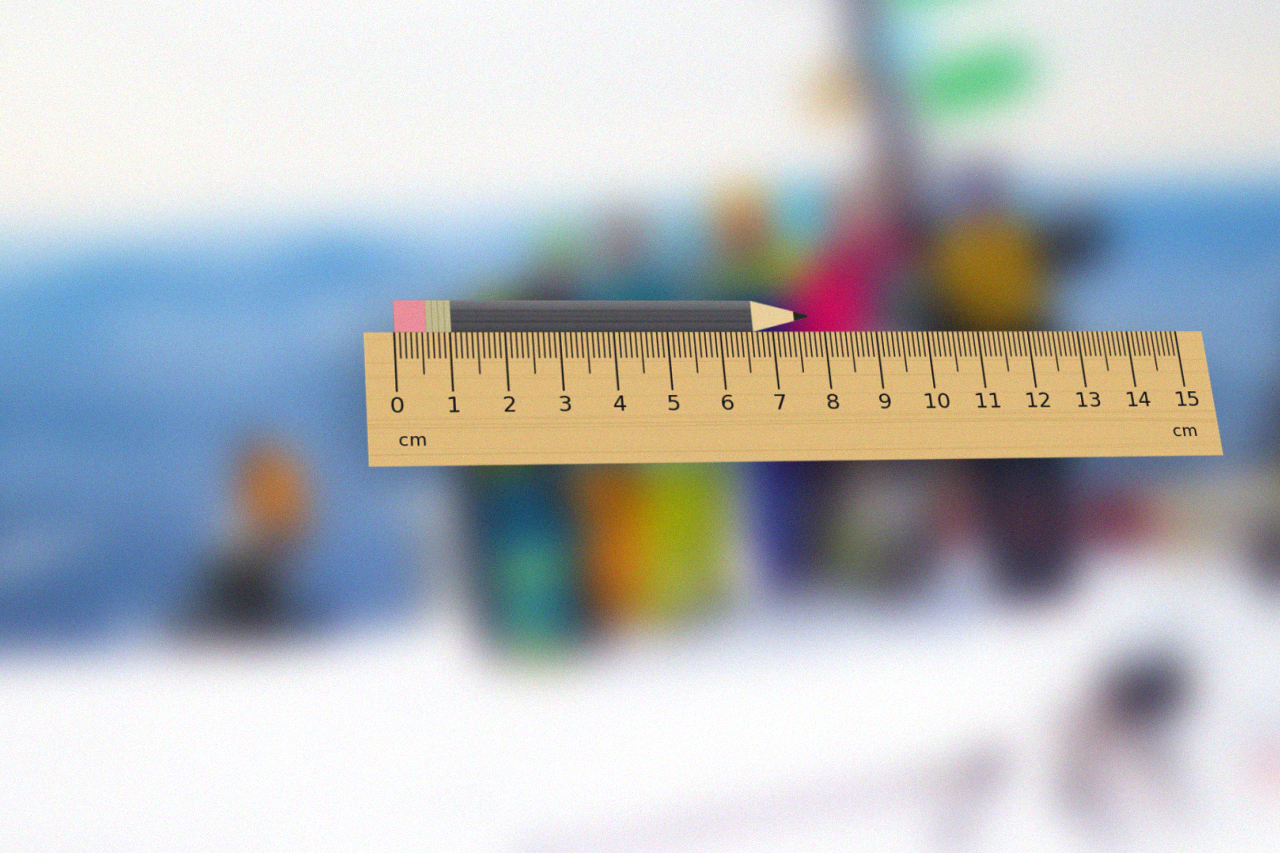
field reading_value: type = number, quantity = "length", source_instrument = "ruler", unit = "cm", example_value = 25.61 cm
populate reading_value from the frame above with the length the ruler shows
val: 7.7 cm
